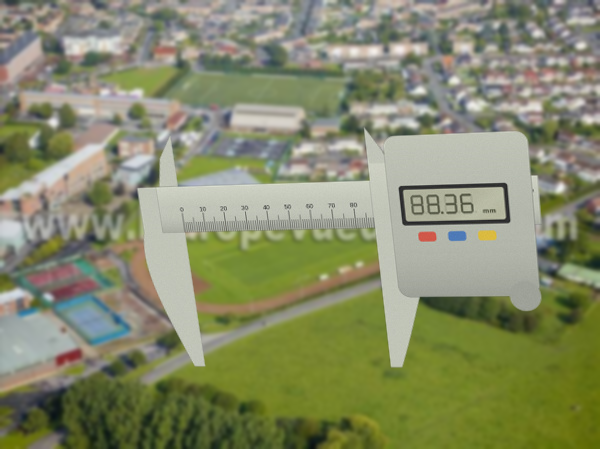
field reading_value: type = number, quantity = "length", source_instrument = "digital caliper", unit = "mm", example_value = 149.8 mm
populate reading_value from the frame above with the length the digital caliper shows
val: 88.36 mm
